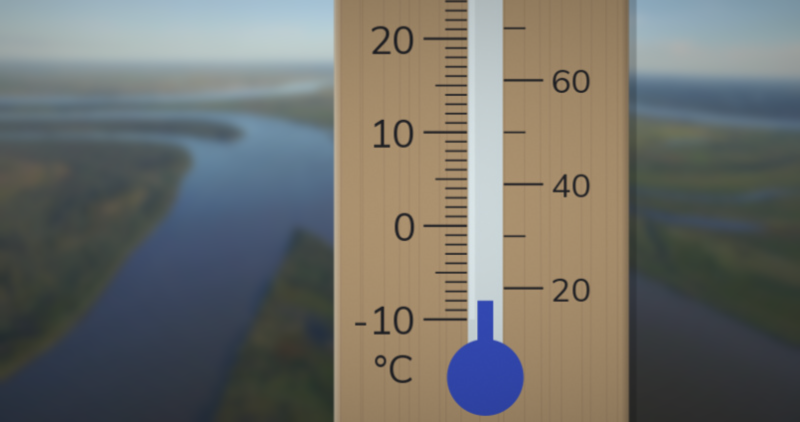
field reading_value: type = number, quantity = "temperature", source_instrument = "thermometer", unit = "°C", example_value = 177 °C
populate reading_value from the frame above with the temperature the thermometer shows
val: -8 °C
